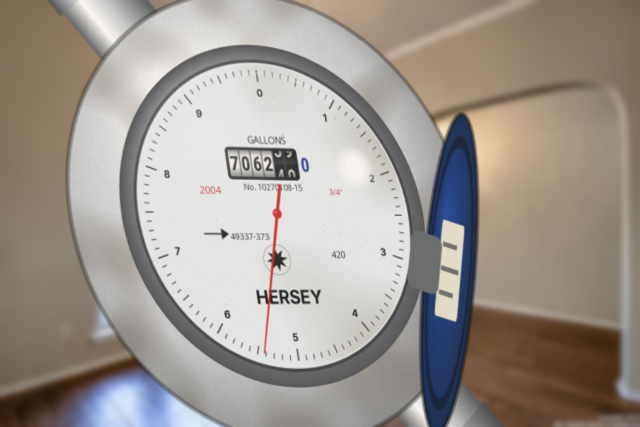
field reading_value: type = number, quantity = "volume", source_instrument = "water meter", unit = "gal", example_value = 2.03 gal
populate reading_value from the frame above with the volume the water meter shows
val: 7062395.4 gal
